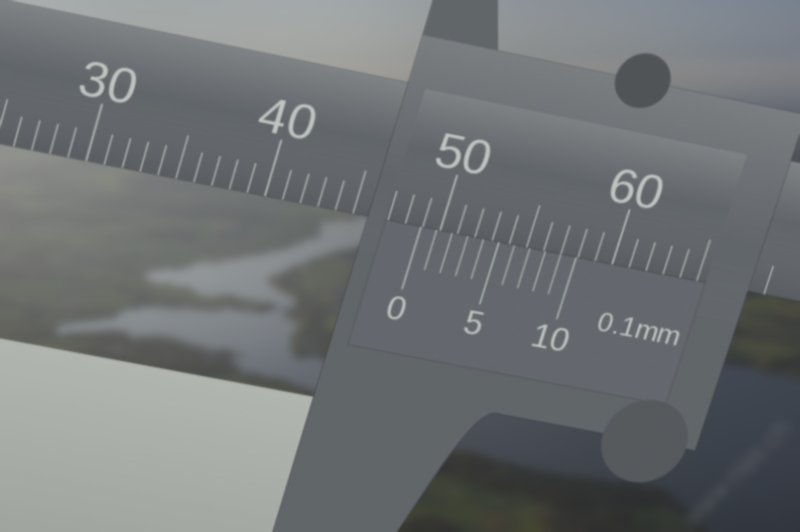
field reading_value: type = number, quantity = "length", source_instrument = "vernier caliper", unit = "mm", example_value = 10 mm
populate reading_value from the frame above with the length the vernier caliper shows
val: 48.9 mm
